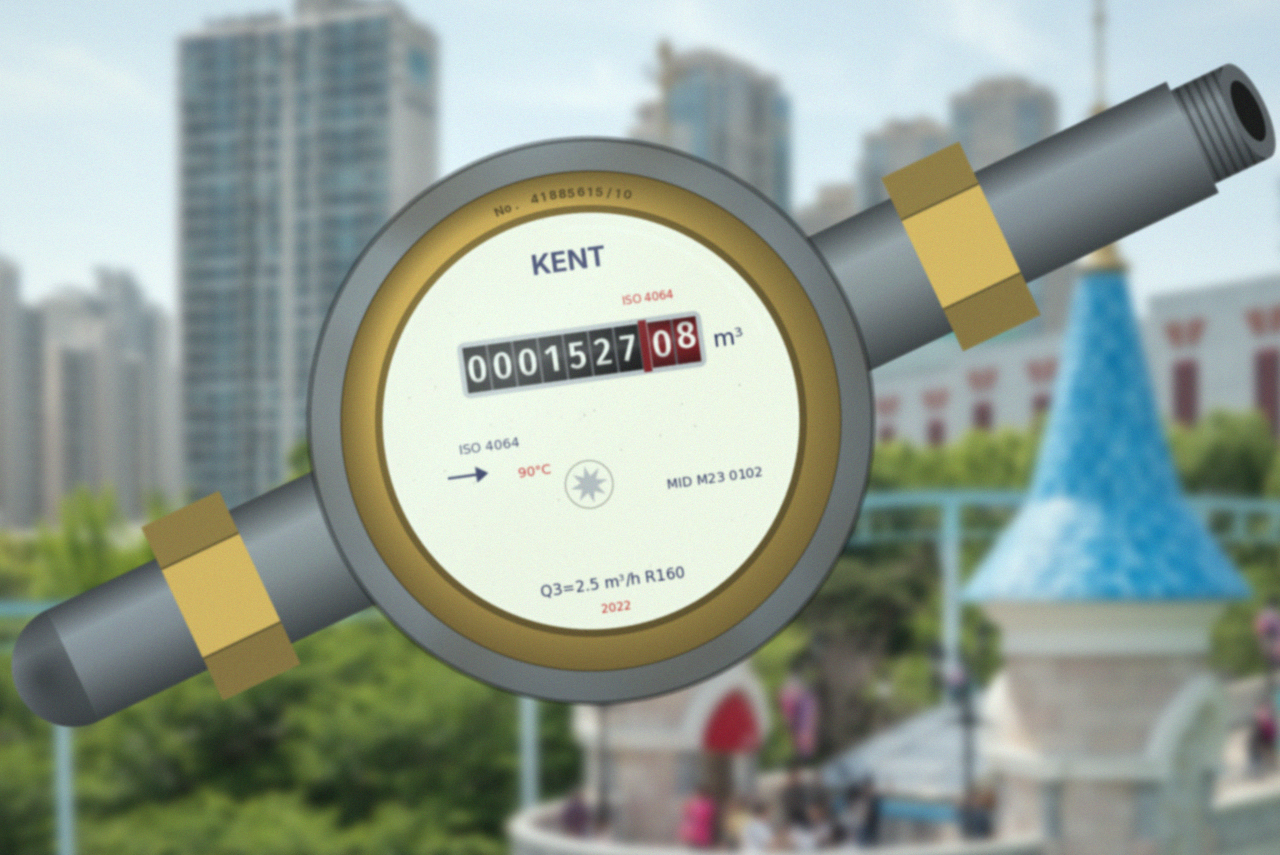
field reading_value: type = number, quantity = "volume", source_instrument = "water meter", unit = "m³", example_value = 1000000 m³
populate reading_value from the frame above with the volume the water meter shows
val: 1527.08 m³
